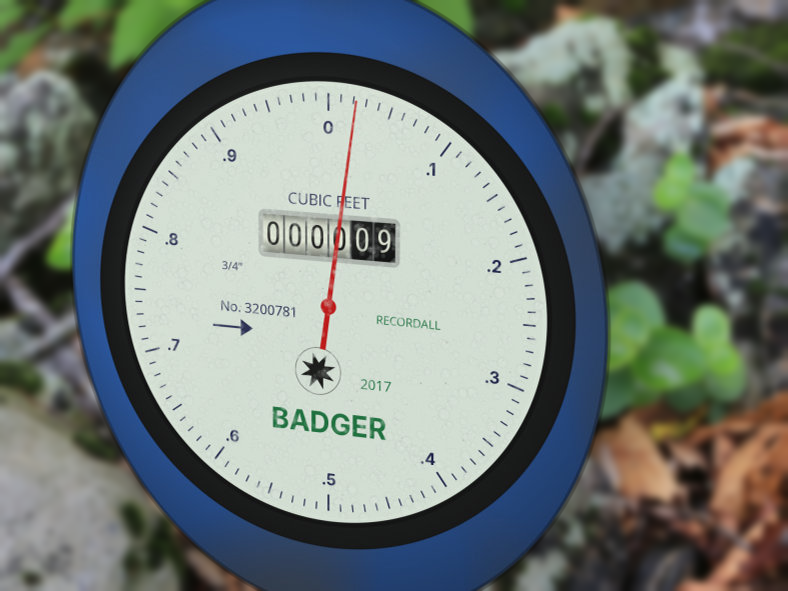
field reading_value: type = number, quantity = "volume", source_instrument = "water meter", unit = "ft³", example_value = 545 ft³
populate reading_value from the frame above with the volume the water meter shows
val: 9.02 ft³
